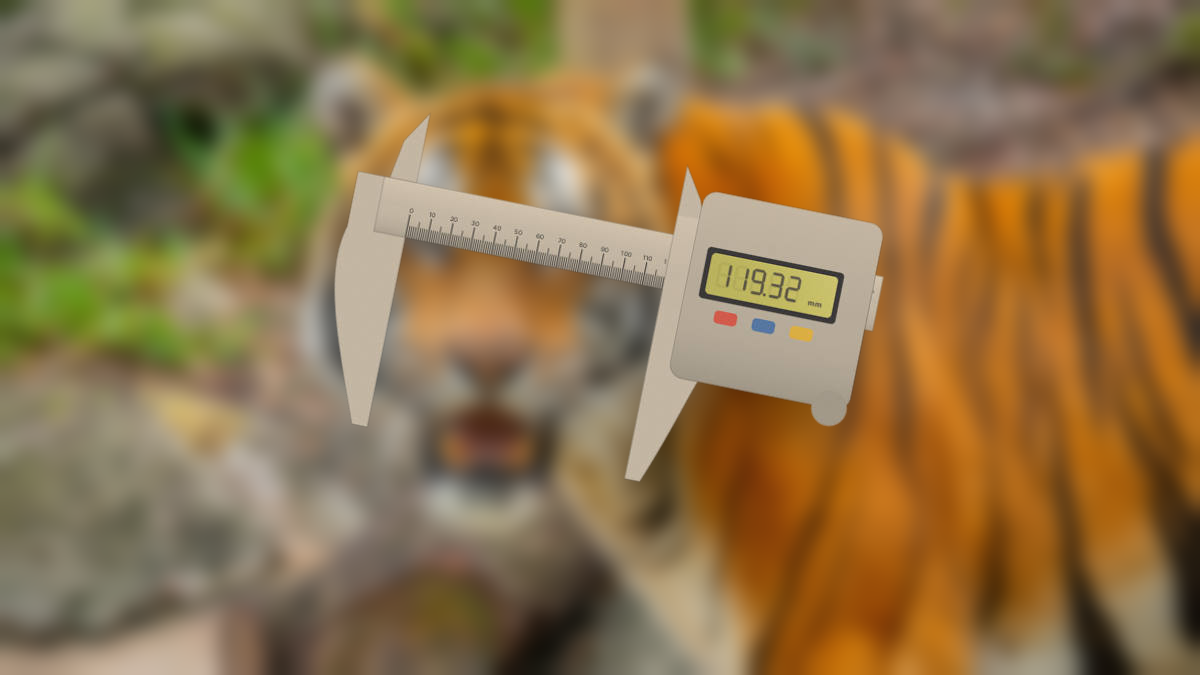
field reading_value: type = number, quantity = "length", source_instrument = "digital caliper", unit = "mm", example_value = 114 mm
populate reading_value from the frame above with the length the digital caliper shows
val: 119.32 mm
